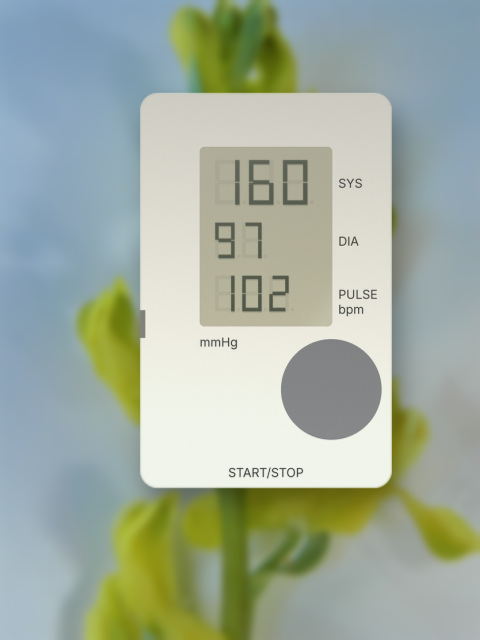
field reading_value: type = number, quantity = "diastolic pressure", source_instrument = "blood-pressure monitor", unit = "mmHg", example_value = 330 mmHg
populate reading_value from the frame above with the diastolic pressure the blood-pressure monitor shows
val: 97 mmHg
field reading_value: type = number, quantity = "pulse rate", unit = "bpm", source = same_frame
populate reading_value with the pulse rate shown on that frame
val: 102 bpm
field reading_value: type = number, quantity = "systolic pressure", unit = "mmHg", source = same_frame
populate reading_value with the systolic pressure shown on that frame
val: 160 mmHg
